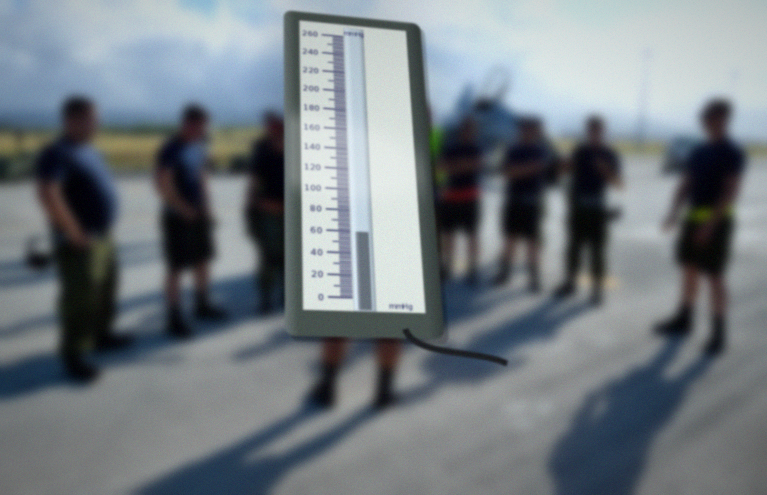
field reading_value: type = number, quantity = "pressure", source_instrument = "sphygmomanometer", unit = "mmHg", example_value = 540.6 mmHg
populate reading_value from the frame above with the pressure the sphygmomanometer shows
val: 60 mmHg
